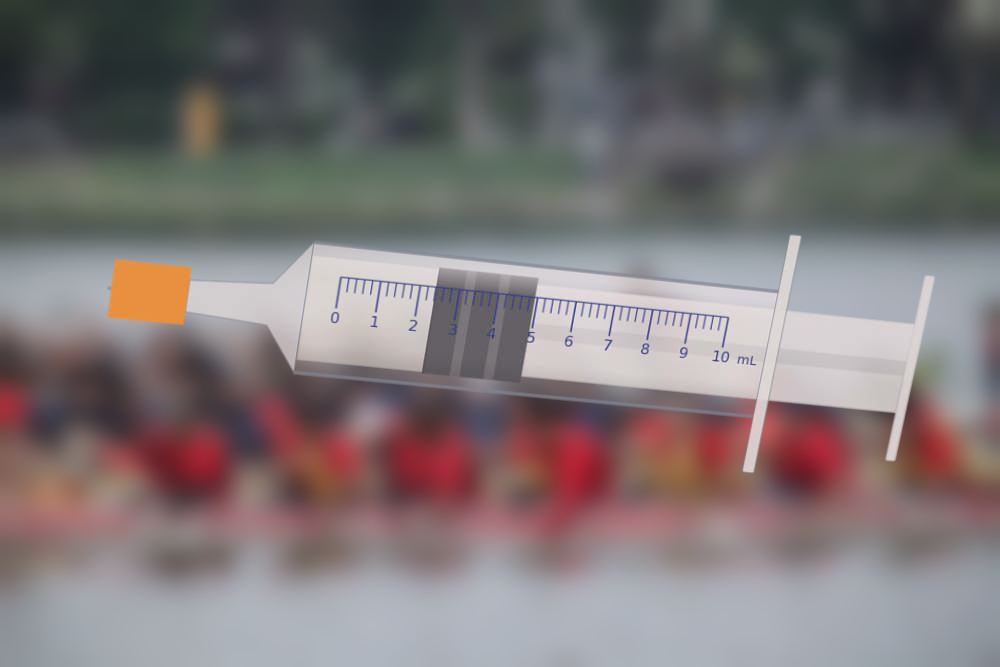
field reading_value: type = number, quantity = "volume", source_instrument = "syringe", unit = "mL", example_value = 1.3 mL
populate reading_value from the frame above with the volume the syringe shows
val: 2.4 mL
